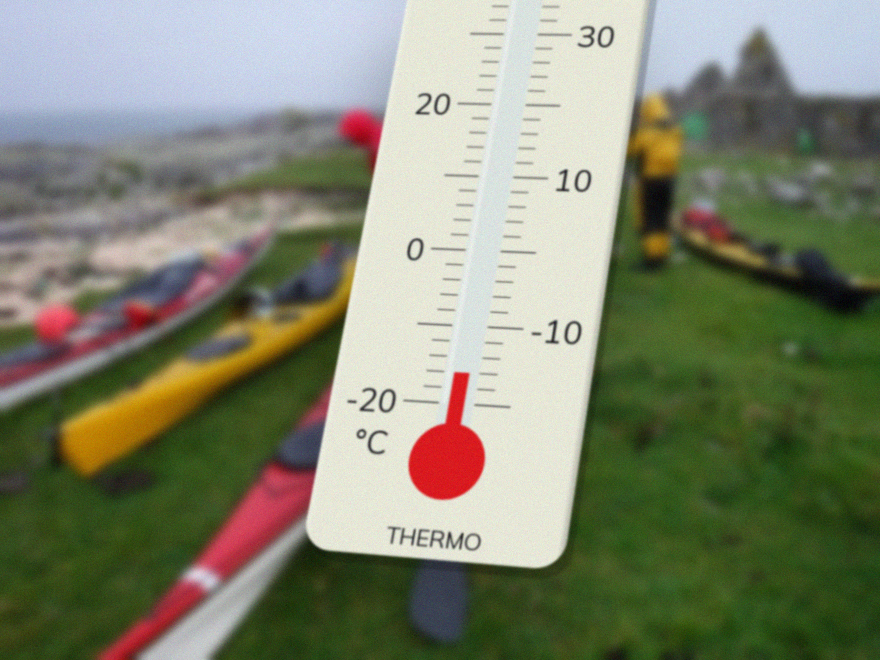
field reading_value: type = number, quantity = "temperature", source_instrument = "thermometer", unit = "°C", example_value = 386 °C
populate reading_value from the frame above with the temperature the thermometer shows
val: -16 °C
